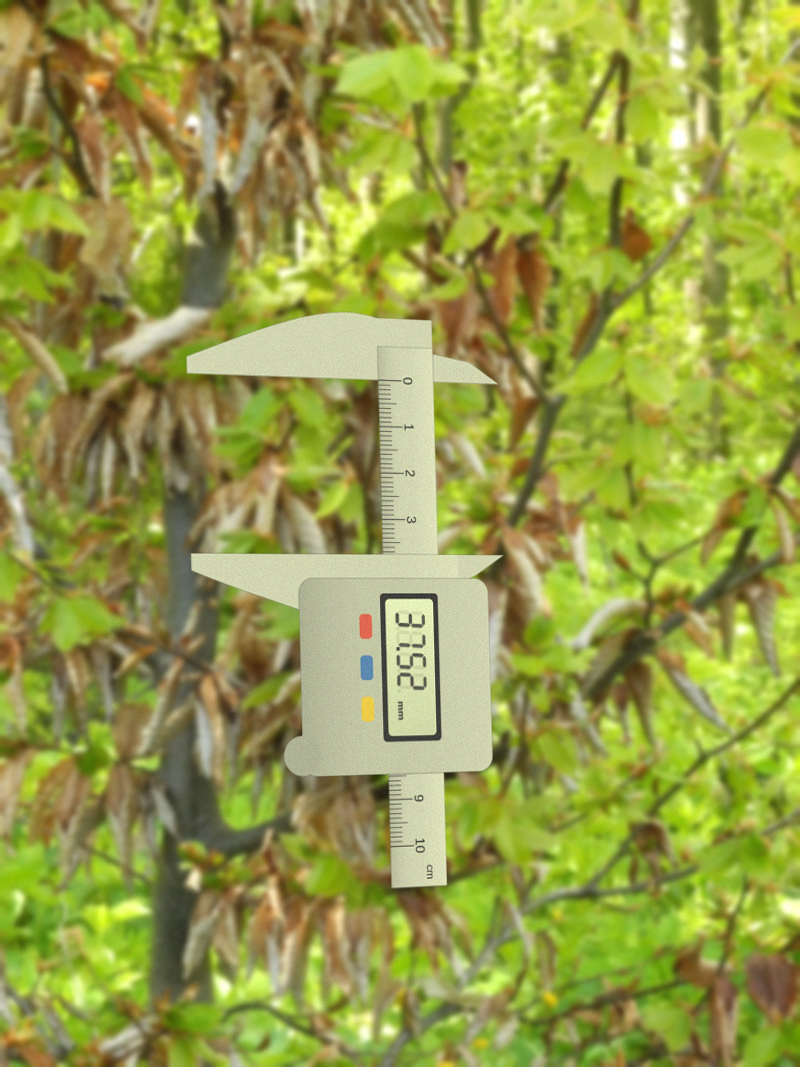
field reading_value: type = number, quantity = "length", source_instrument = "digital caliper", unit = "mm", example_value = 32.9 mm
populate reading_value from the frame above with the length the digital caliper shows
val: 37.52 mm
